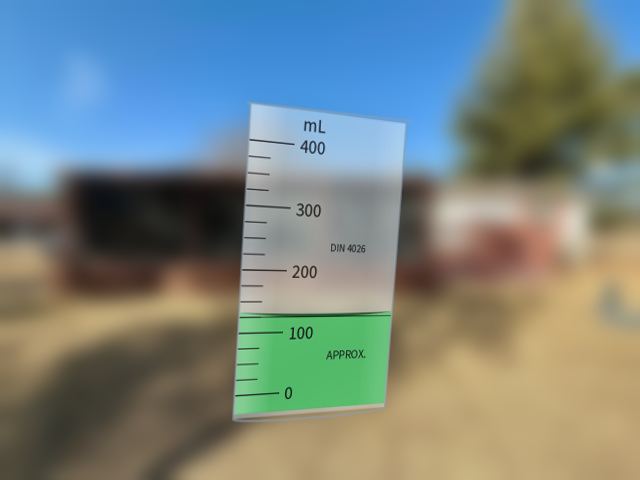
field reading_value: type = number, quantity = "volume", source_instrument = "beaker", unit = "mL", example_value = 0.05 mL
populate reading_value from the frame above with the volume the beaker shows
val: 125 mL
